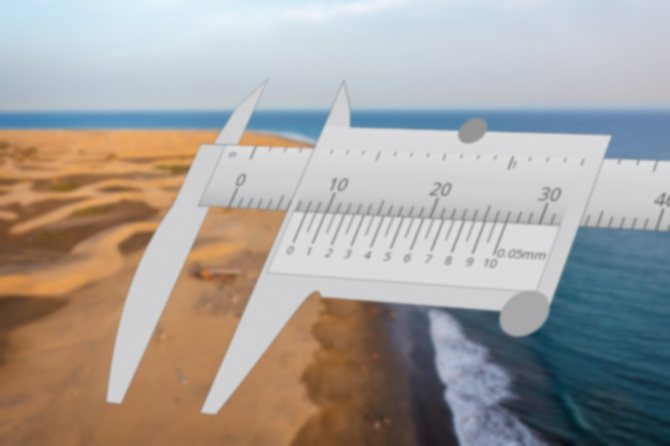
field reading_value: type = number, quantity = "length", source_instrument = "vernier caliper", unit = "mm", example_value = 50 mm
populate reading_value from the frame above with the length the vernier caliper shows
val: 8.0 mm
